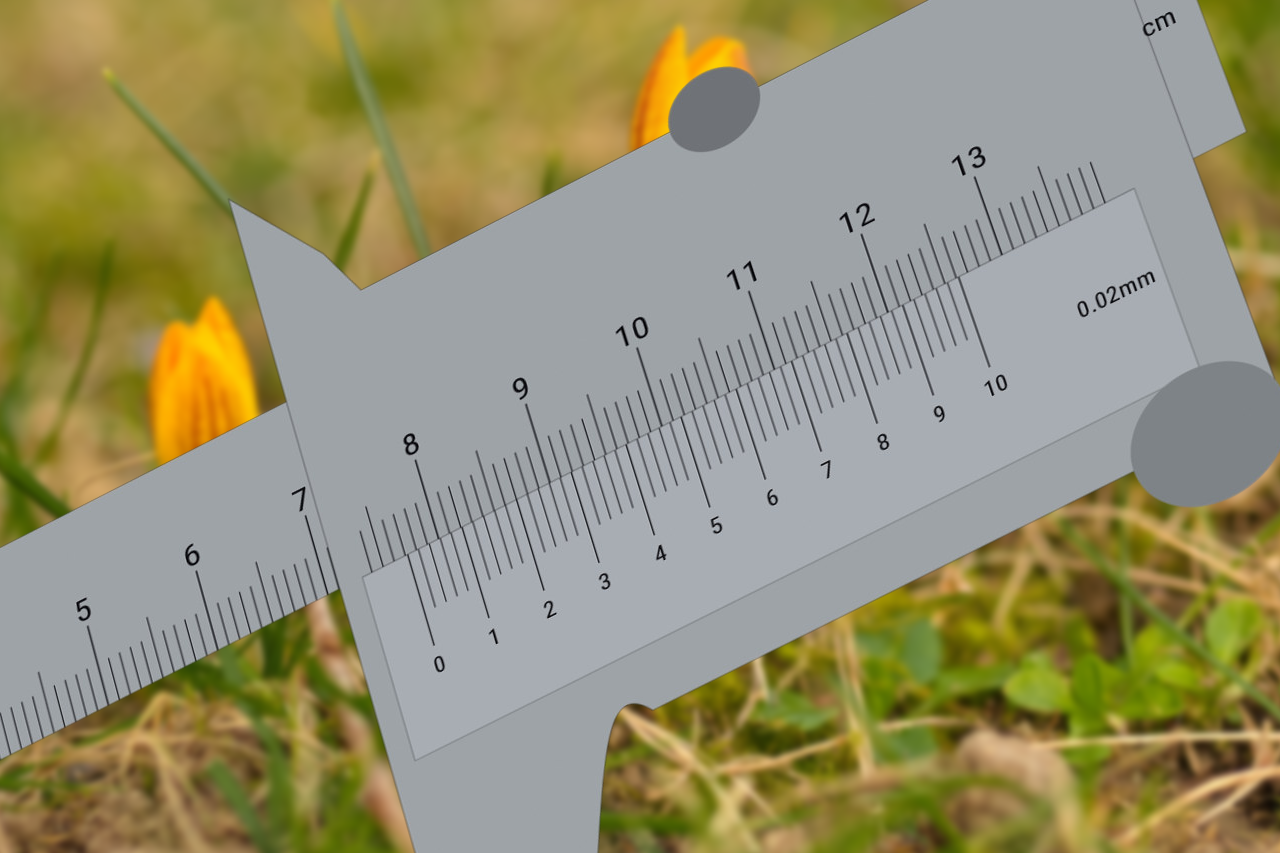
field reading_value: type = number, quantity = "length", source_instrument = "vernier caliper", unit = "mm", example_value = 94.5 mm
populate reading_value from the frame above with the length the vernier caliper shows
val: 77.2 mm
